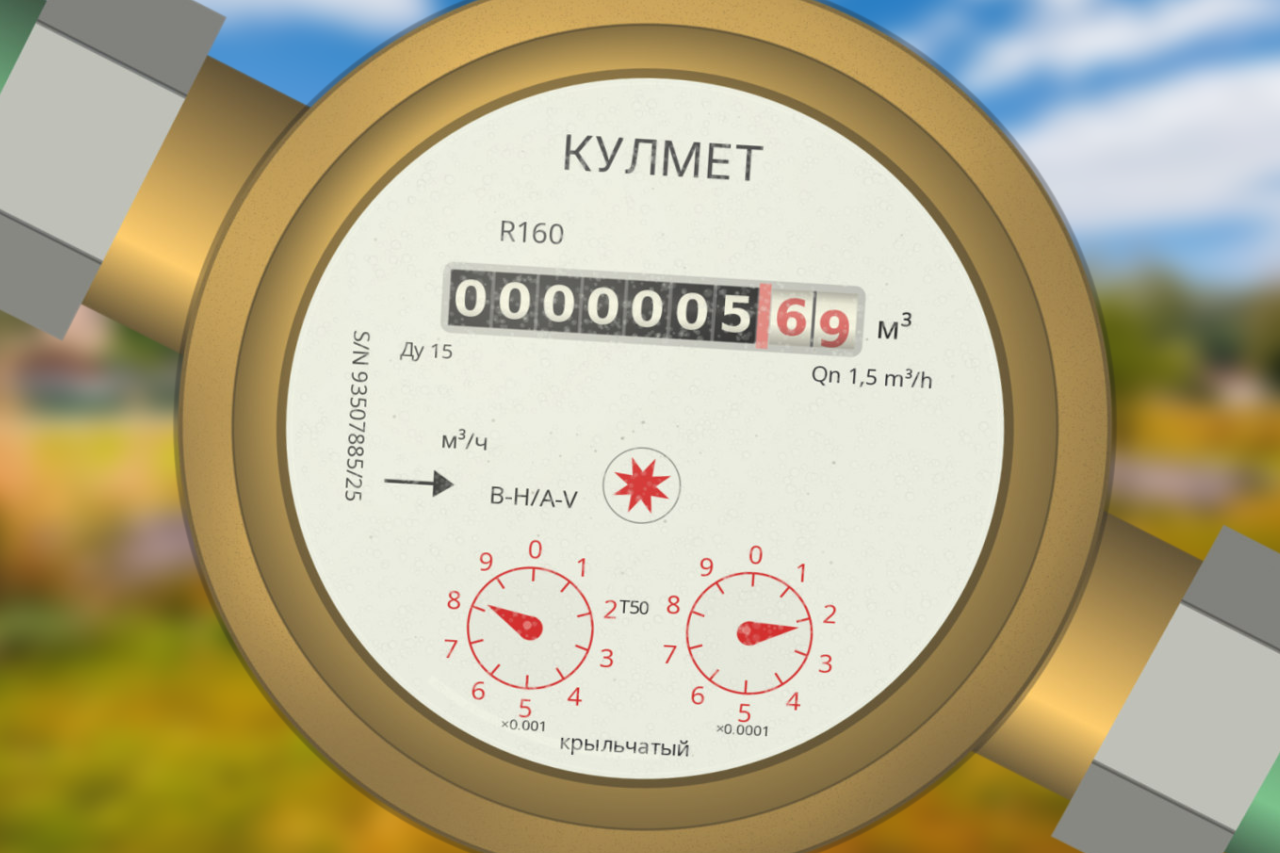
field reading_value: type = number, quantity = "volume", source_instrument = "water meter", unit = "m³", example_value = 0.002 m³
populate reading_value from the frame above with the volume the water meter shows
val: 5.6882 m³
